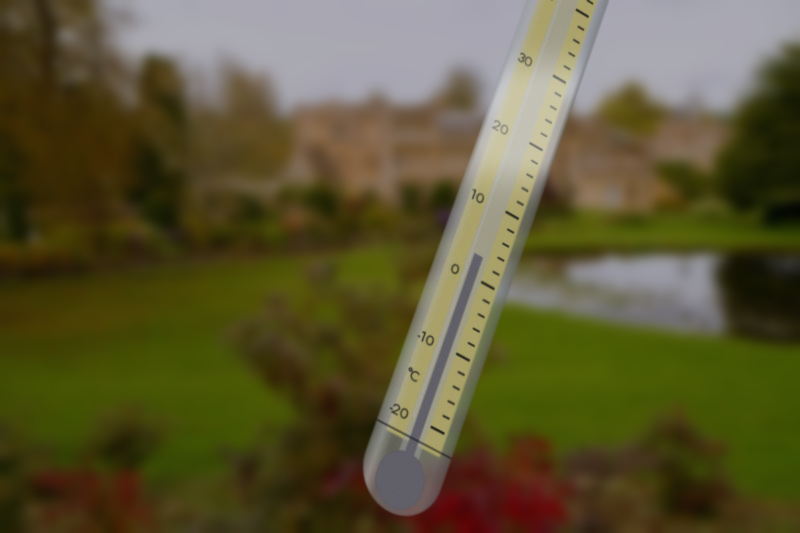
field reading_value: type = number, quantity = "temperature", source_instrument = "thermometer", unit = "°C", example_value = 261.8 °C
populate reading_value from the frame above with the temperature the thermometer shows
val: 3 °C
